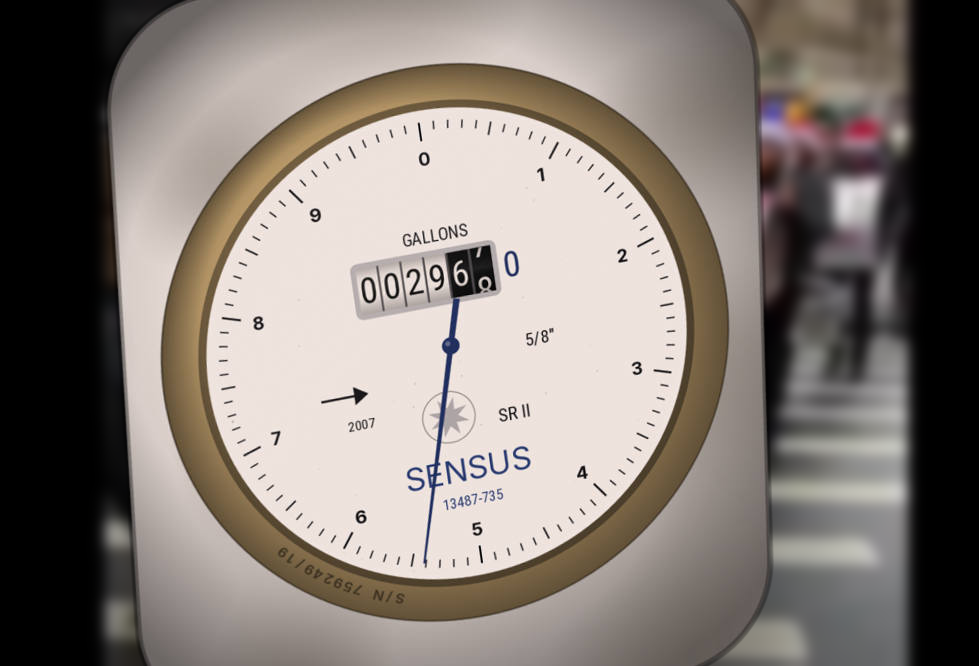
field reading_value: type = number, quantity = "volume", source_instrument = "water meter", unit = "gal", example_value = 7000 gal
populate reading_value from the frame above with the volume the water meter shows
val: 29675.4 gal
